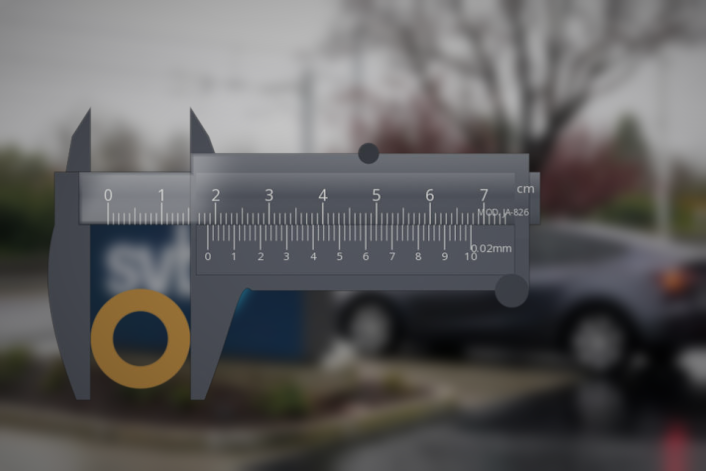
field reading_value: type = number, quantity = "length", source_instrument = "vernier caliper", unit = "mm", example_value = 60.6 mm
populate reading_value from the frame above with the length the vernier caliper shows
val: 18.6 mm
